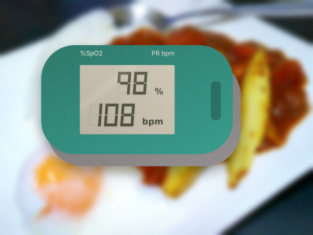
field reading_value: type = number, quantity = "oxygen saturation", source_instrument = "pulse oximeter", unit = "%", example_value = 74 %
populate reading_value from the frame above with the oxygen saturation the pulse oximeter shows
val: 98 %
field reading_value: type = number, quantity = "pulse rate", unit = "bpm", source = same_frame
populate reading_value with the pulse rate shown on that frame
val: 108 bpm
